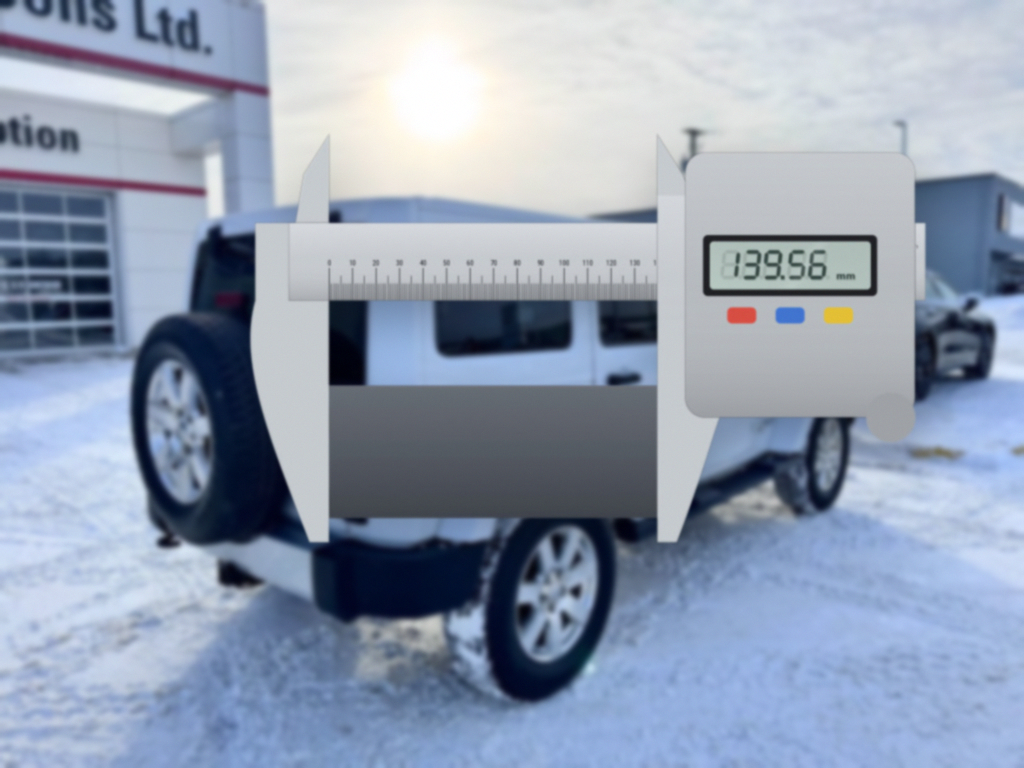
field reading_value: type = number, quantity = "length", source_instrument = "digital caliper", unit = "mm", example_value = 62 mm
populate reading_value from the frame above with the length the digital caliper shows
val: 139.56 mm
